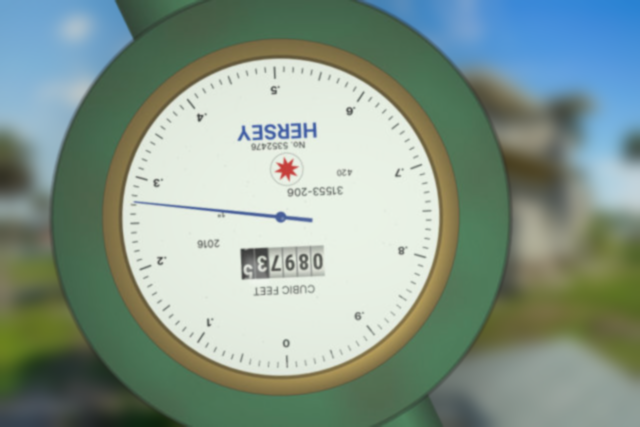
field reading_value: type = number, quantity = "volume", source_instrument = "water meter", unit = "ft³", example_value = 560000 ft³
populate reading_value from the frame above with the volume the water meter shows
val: 89735.27 ft³
